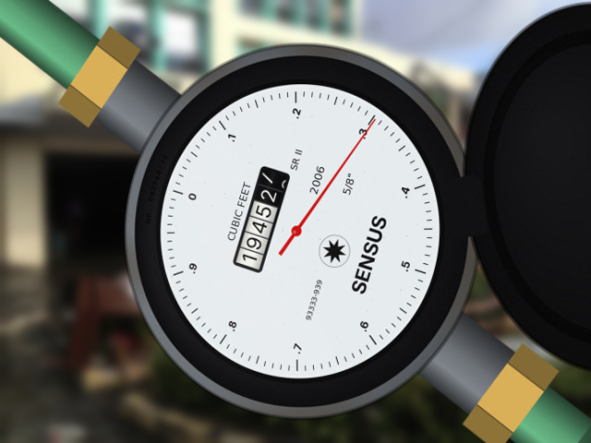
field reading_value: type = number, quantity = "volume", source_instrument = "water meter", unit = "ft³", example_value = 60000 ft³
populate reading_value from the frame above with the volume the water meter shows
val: 194527.30 ft³
